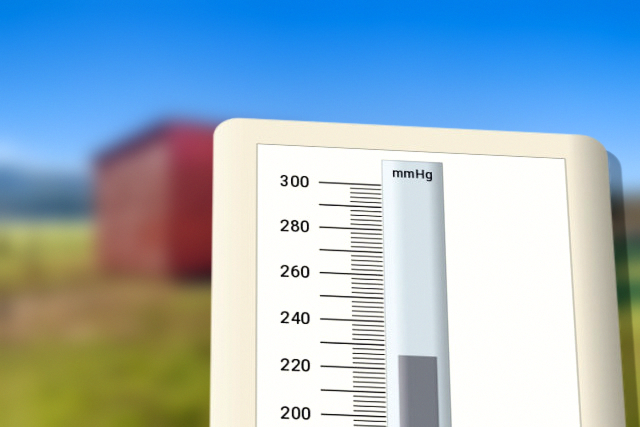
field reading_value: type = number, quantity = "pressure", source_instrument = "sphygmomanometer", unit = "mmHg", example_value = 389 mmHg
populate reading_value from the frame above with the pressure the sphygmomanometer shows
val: 226 mmHg
